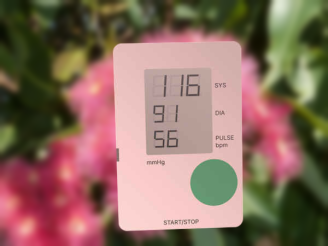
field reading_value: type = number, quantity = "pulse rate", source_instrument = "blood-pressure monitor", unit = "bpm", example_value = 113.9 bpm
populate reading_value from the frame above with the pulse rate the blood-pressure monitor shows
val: 56 bpm
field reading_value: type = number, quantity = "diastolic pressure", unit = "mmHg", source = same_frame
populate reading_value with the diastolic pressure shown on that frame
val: 91 mmHg
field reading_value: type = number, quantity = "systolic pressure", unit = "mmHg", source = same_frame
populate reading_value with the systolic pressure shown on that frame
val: 116 mmHg
